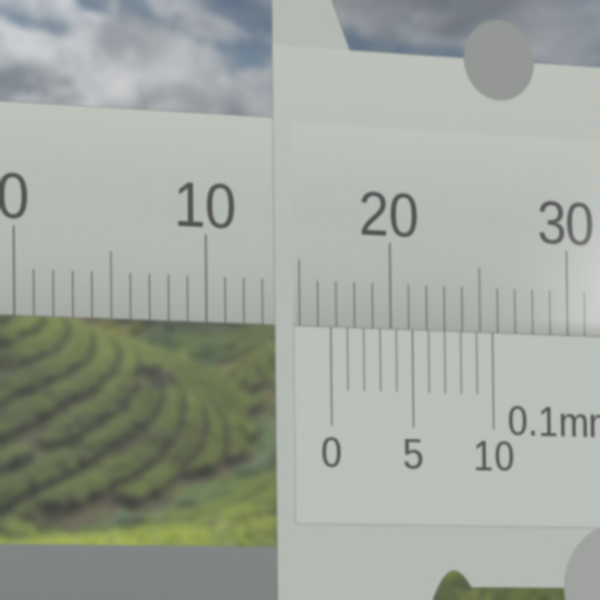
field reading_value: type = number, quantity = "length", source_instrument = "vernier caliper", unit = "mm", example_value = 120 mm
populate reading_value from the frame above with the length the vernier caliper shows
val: 16.7 mm
